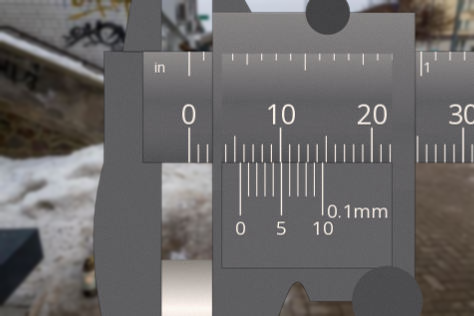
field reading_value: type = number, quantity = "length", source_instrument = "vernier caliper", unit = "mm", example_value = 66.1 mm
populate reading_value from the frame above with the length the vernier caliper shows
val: 5.6 mm
